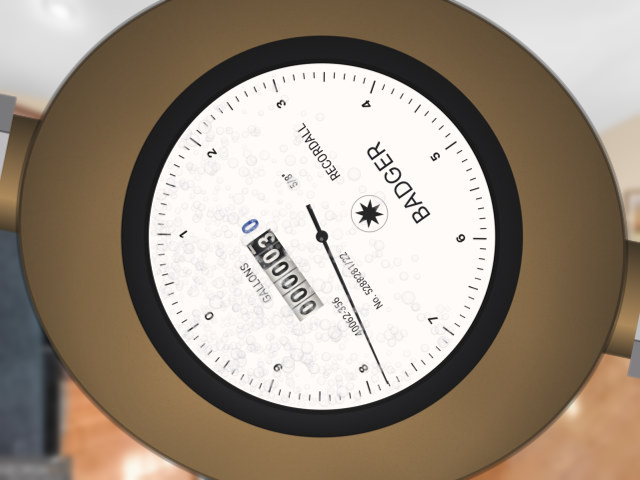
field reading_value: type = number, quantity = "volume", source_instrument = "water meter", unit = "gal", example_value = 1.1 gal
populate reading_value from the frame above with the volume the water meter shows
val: 27.8 gal
